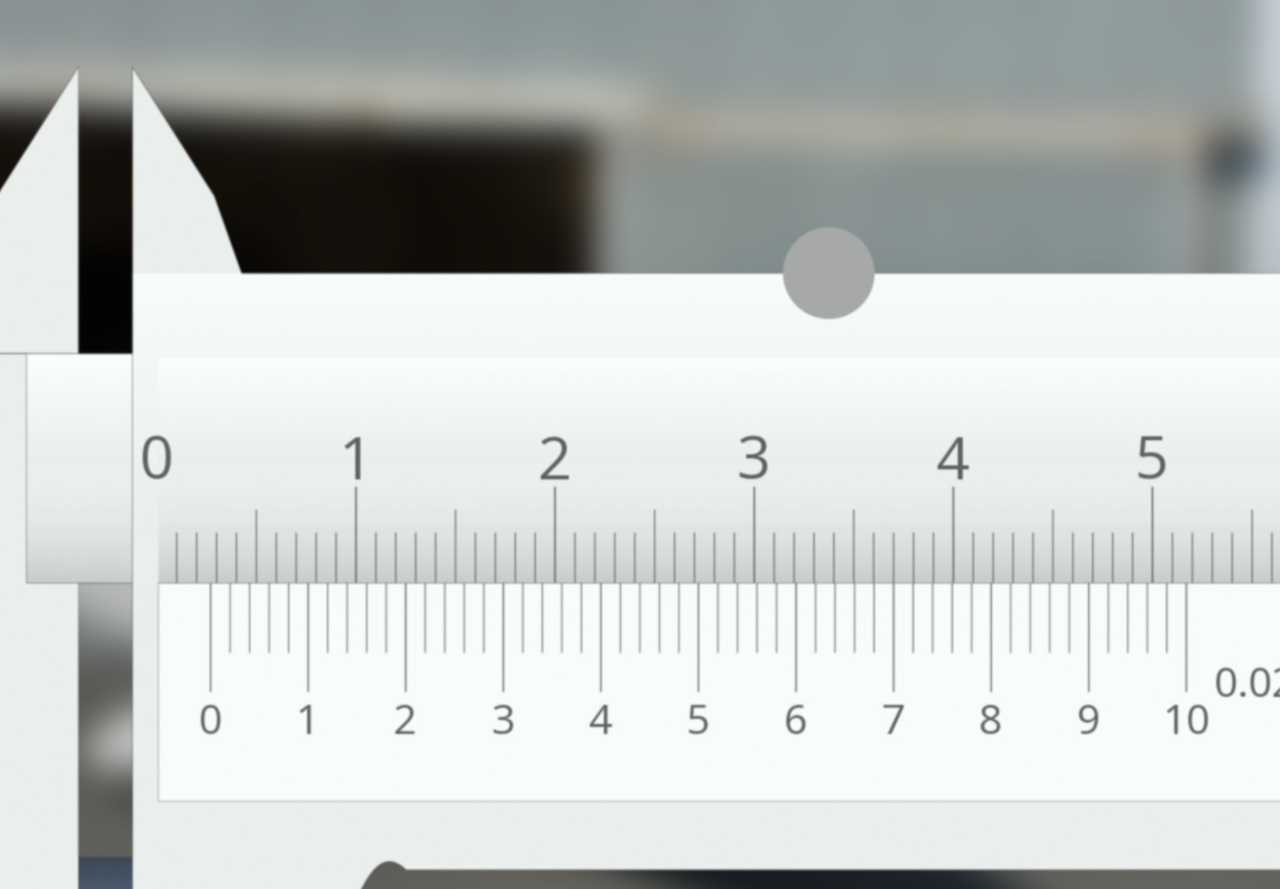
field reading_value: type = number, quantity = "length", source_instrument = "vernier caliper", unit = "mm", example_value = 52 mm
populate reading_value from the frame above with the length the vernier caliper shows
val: 2.7 mm
